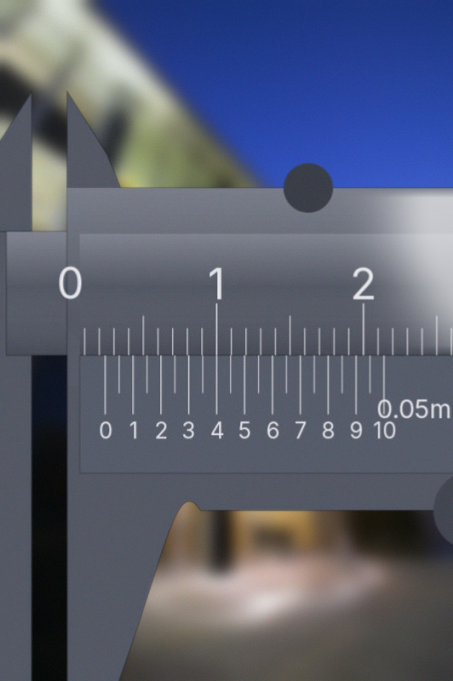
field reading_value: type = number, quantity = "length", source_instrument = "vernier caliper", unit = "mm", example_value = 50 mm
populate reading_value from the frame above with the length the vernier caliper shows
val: 2.4 mm
